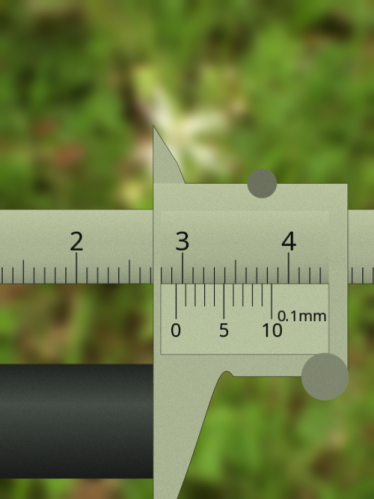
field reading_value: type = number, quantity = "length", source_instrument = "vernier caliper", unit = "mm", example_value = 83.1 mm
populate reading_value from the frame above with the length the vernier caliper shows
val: 29.4 mm
